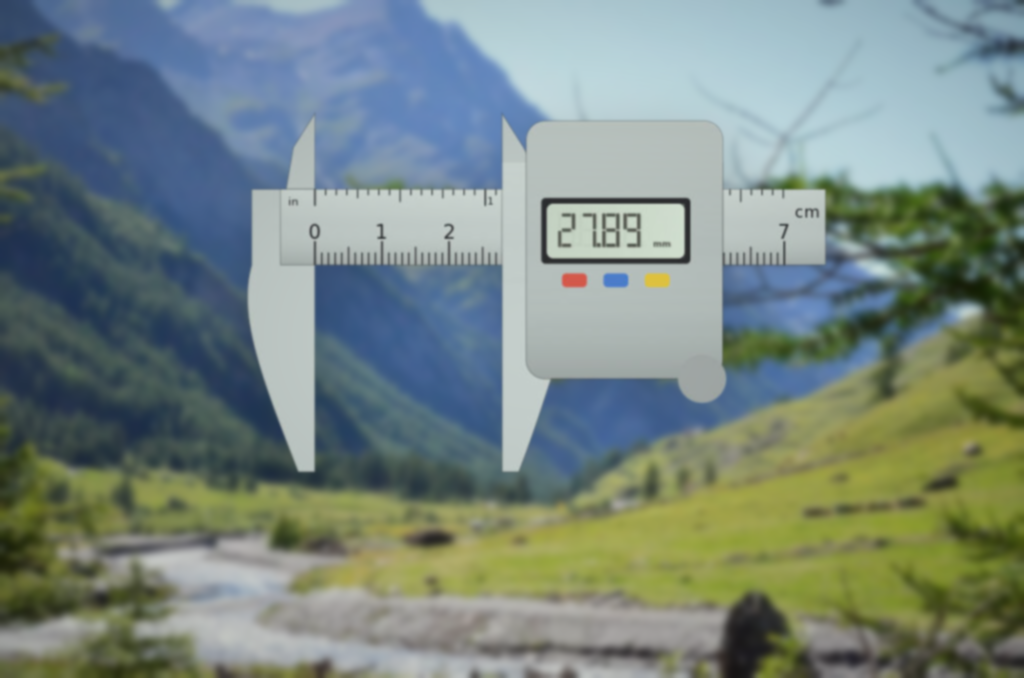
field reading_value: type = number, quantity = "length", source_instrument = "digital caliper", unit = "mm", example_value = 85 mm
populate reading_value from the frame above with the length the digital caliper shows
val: 27.89 mm
